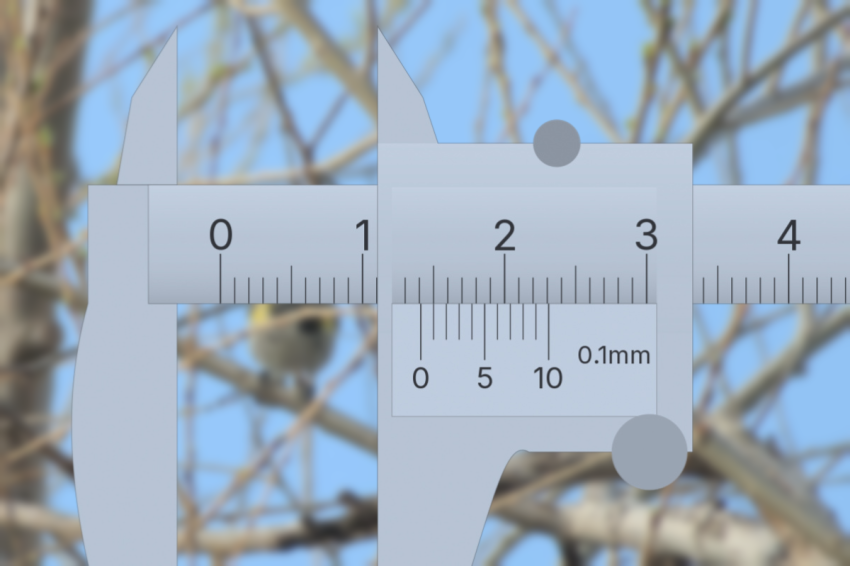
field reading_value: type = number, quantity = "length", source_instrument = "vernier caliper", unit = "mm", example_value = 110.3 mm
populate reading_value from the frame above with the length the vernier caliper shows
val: 14.1 mm
